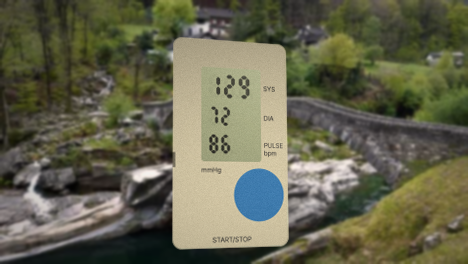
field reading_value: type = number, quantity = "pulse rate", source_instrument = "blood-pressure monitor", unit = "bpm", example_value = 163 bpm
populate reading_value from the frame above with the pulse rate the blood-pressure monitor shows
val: 86 bpm
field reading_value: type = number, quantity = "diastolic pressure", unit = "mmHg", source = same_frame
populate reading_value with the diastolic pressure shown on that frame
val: 72 mmHg
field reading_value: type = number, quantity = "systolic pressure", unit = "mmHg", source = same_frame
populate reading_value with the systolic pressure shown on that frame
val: 129 mmHg
